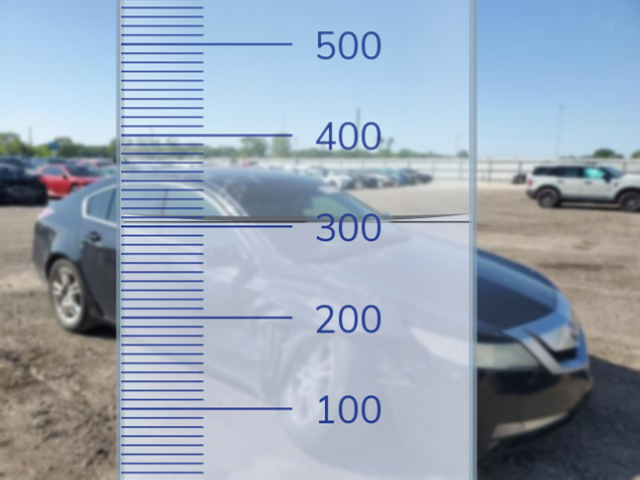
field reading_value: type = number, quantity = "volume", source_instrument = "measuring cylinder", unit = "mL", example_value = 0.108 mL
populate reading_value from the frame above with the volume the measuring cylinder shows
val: 305 mL
